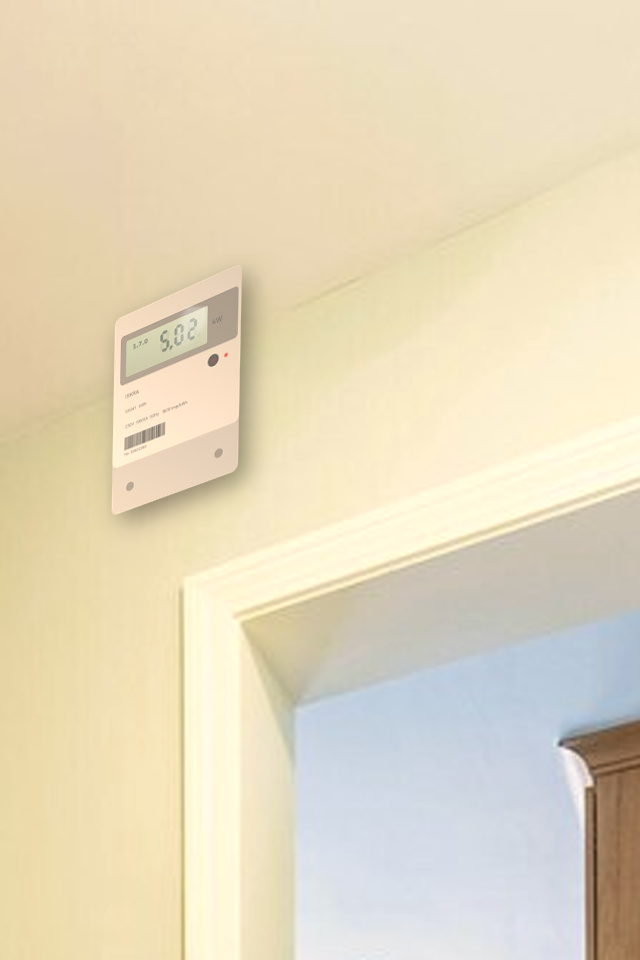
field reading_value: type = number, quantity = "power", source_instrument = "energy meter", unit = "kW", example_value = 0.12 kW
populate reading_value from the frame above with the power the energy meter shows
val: 5.02 kW
